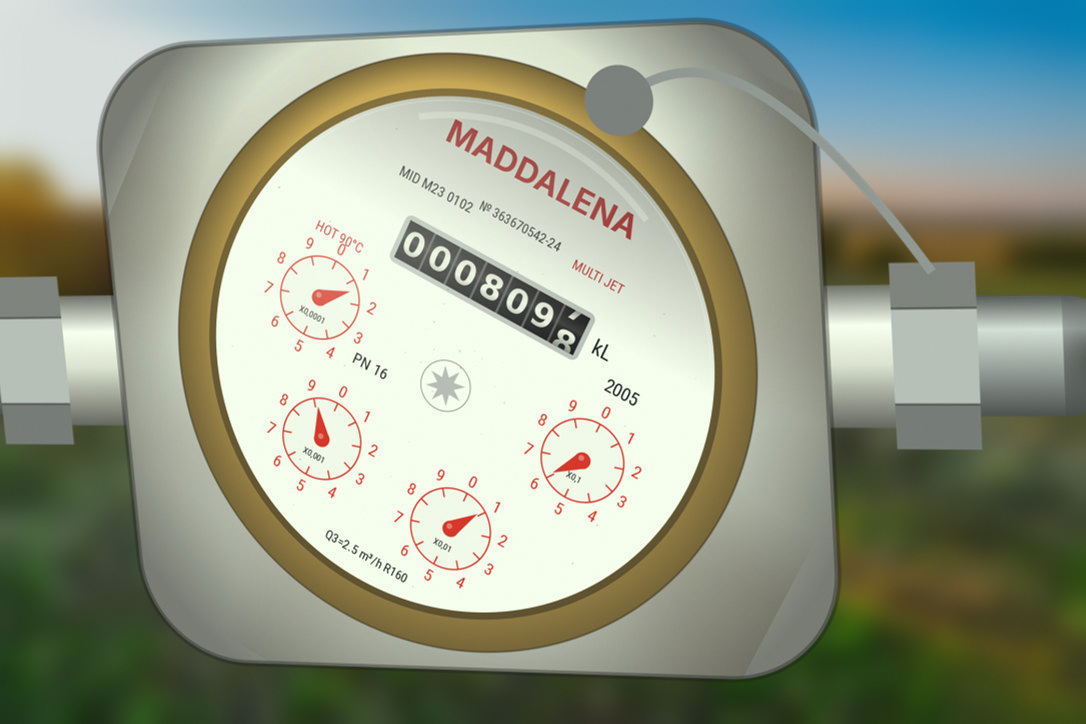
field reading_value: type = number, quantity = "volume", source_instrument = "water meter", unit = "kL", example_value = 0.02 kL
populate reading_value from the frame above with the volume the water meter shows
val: 8097.6091 kL
